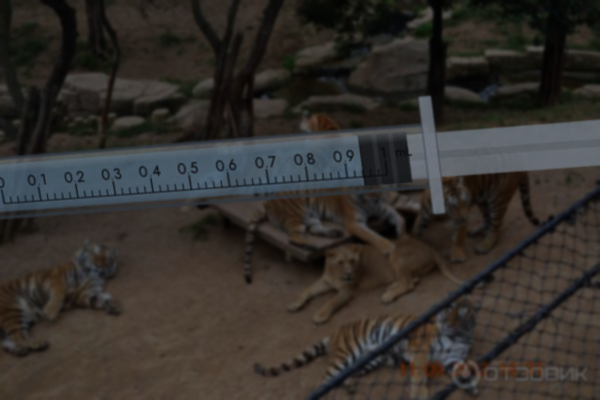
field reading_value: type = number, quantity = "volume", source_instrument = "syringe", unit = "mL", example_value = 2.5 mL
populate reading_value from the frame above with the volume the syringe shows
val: 0.94 mL
